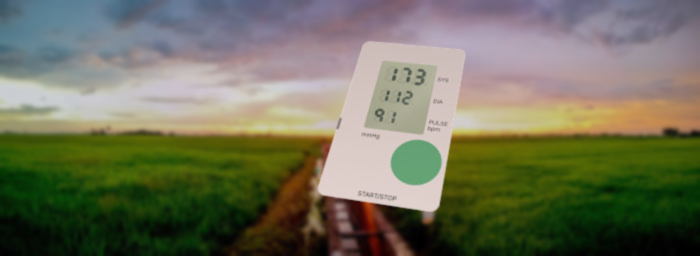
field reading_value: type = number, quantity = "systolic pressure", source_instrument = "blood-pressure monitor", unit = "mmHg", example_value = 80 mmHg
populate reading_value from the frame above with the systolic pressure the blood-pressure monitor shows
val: 173 mmHg
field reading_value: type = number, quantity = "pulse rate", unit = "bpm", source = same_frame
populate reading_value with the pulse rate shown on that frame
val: 91 bpm
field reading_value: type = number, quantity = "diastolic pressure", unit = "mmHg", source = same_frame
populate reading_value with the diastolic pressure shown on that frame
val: 112 mmHg
